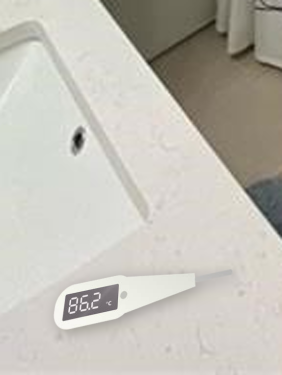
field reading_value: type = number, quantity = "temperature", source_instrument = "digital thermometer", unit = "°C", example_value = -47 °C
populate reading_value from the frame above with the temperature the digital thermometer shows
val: 86.2 °C
